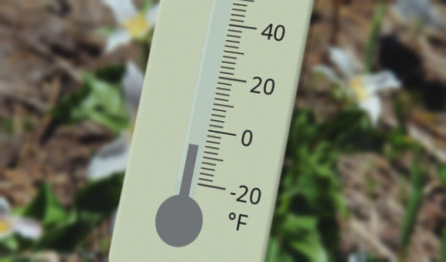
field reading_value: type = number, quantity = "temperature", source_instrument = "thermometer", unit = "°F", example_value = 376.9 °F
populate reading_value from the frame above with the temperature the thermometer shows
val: -6 °F
